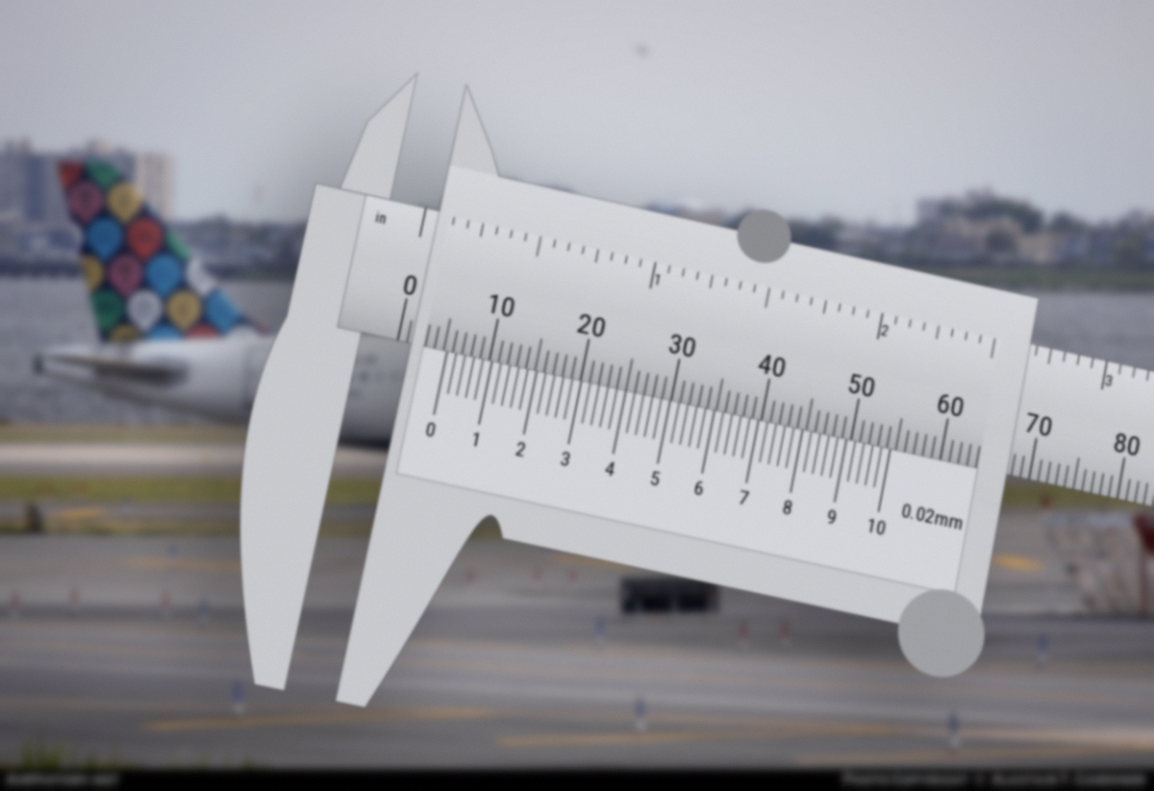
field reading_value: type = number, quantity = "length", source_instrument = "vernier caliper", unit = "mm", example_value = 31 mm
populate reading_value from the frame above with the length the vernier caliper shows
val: 5.4 mm
